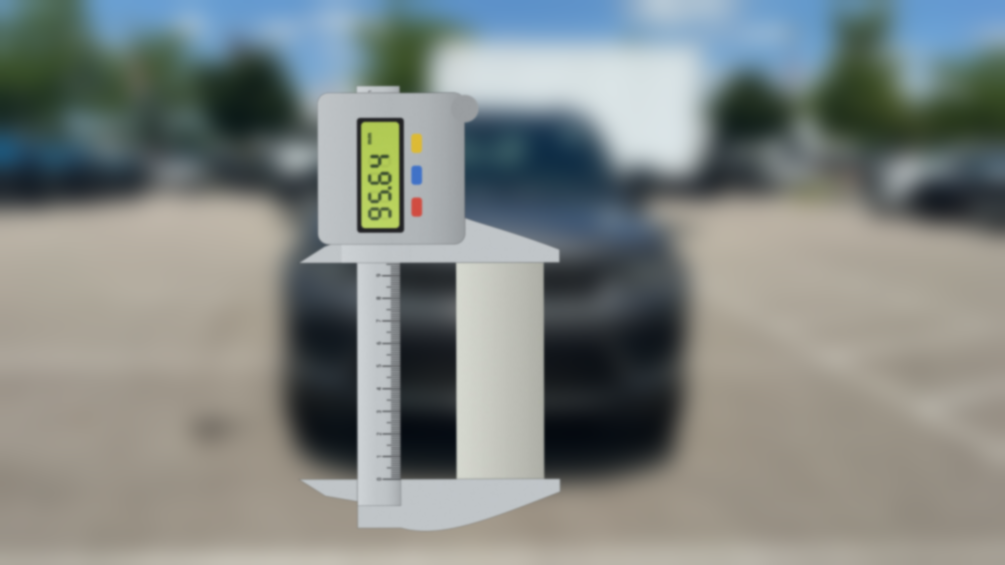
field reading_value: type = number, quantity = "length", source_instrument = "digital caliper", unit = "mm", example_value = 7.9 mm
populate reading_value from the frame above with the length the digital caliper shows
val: 95.64 mm
